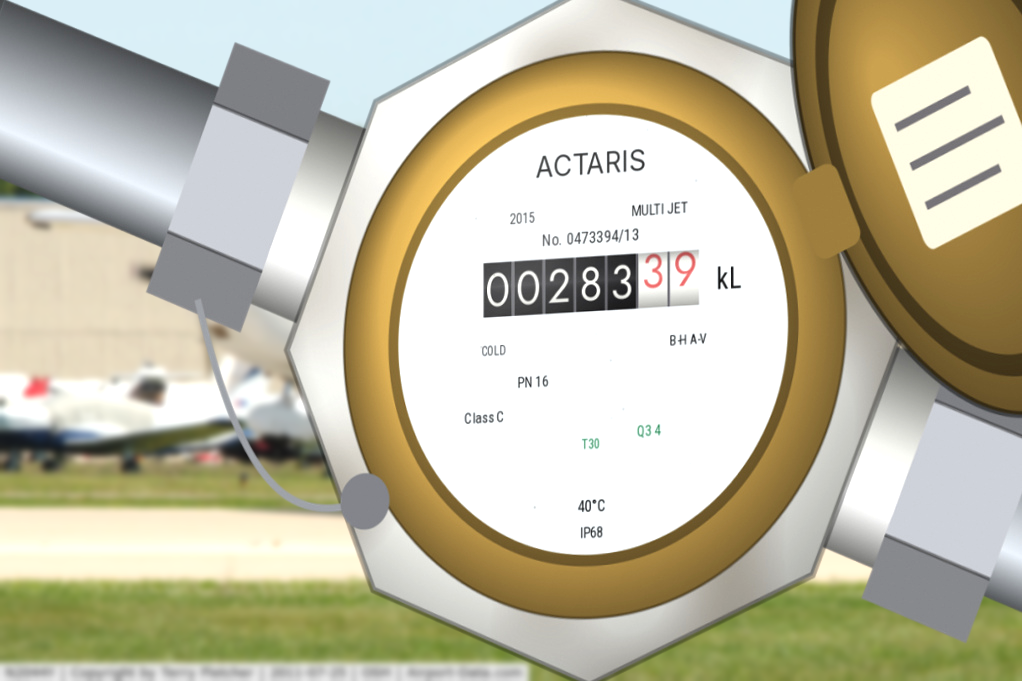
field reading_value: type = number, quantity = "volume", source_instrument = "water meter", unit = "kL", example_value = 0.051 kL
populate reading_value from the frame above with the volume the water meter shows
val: 283.39 kL
